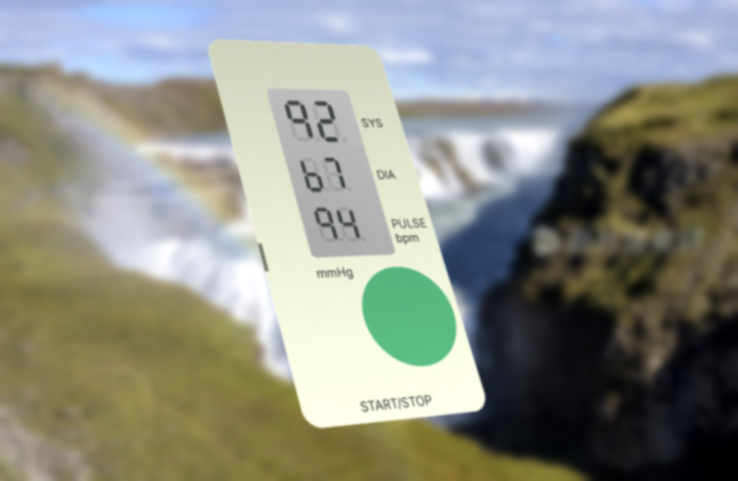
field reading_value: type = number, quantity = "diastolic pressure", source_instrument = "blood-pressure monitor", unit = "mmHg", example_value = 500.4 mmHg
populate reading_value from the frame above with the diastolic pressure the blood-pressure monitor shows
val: 67 mmHg
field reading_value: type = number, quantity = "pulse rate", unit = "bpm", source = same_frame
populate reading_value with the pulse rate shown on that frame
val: 94 bpm
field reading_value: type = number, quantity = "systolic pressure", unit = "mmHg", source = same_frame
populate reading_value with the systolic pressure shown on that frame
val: 92 mmHg
